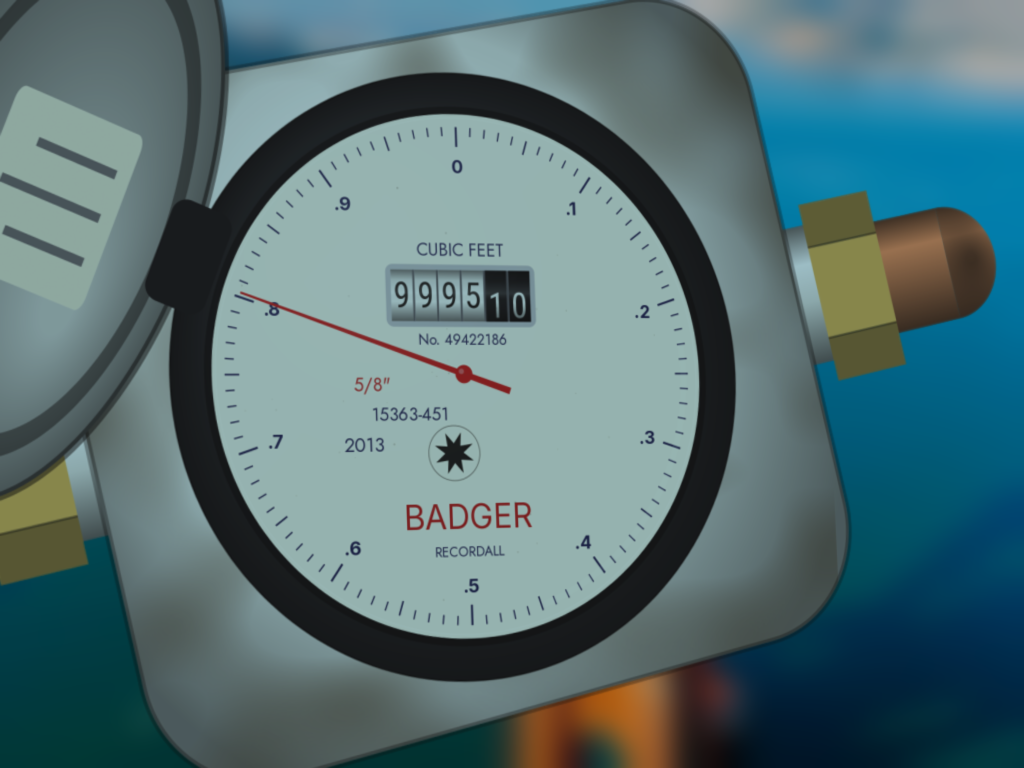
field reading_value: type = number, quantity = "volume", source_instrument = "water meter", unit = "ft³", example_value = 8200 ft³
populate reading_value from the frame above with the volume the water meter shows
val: 999509.80 ft³
